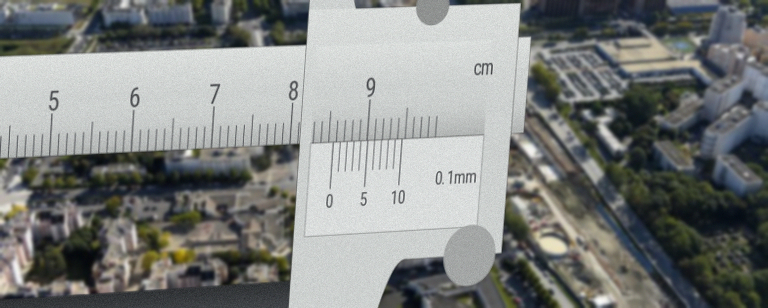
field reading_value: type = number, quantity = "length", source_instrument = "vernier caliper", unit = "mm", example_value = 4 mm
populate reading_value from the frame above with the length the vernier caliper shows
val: 85.6 mm
